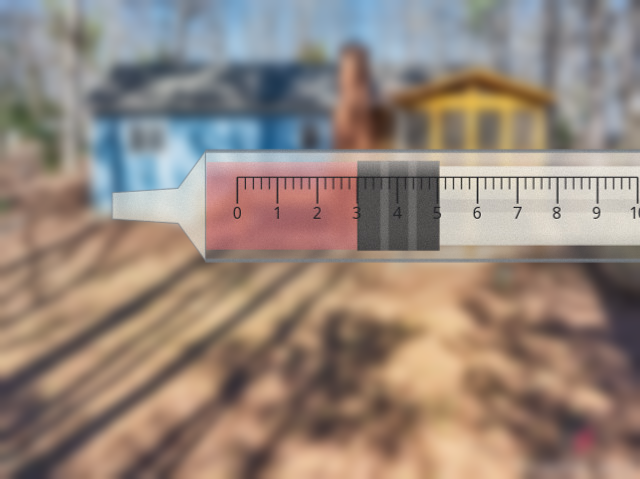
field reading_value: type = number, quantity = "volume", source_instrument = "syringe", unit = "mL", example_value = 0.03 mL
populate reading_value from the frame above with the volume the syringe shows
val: 3 mL
